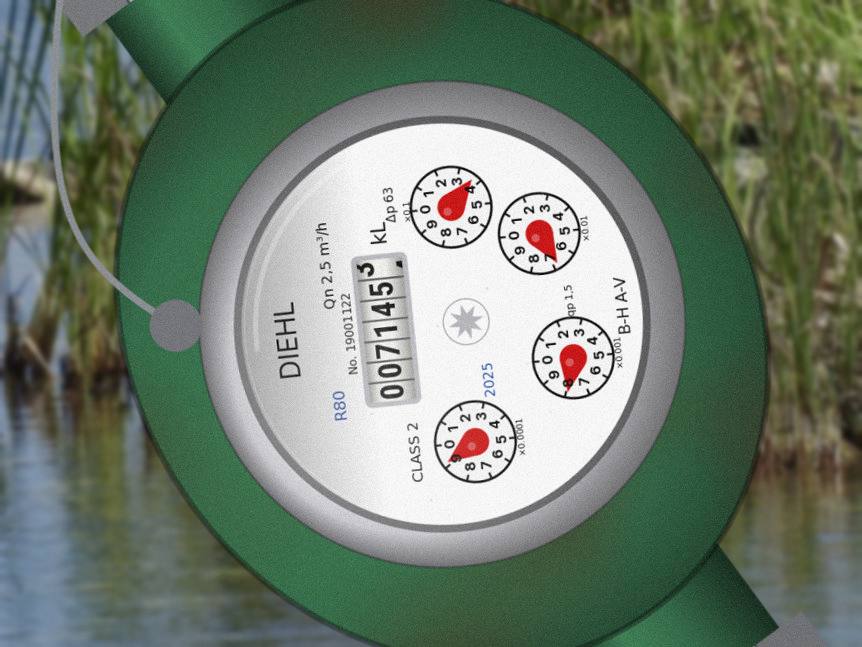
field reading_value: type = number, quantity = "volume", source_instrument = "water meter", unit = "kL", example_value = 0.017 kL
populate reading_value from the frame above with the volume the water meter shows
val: 71453.3679 kL
